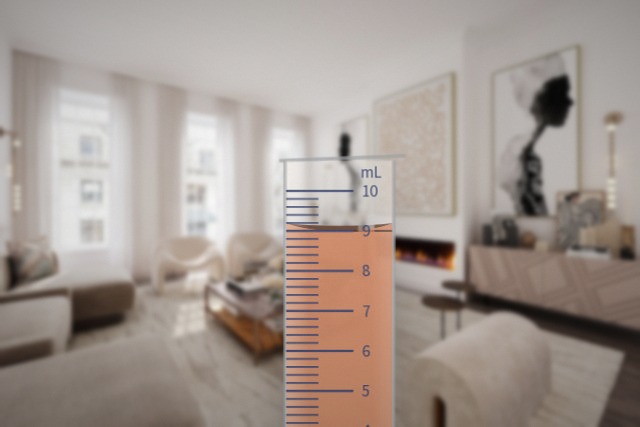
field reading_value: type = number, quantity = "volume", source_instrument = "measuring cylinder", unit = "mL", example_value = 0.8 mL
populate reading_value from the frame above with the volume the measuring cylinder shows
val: 9 mL
